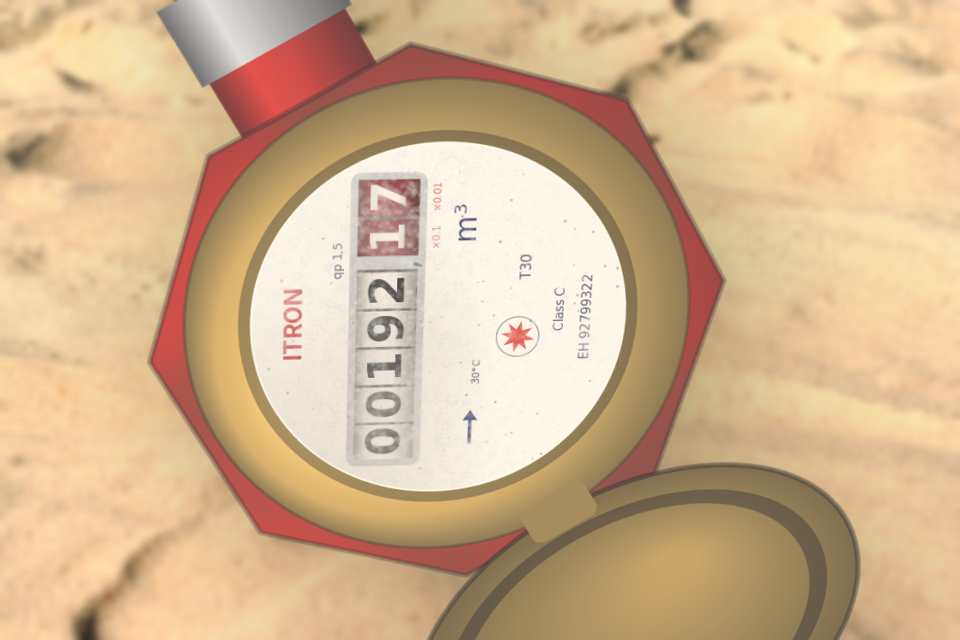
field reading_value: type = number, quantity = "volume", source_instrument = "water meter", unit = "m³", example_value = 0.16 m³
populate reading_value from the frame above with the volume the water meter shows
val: 192.17 m³
